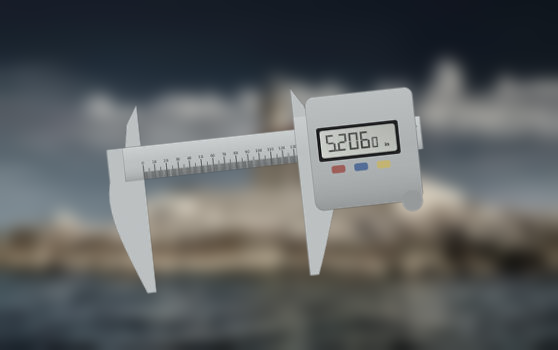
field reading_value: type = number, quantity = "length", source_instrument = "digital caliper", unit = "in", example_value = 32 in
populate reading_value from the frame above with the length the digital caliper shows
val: 5.2060 in
